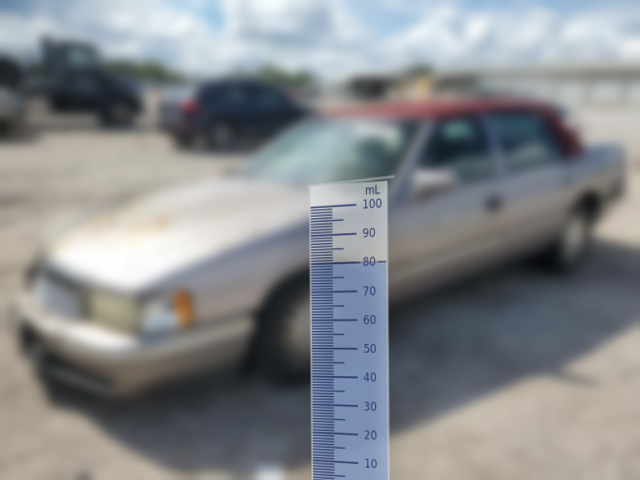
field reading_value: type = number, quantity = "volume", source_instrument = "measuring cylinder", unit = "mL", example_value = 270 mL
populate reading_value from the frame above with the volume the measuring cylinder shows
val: 80 mL
